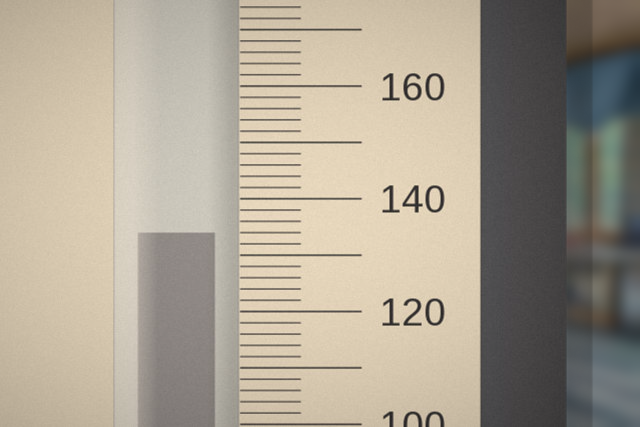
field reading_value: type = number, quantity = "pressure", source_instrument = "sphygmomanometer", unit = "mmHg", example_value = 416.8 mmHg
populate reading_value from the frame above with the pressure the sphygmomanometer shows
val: 134 mmHg
